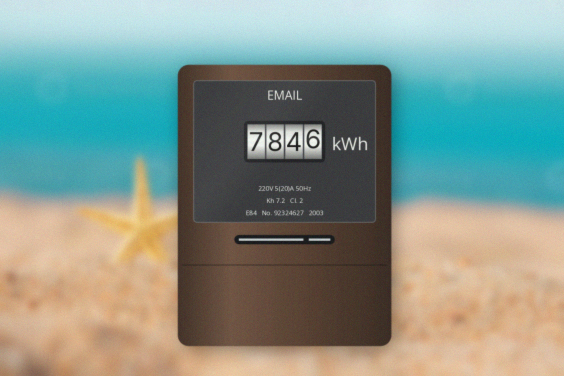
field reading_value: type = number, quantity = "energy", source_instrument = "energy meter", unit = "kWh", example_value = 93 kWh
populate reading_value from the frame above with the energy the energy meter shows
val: 7846 kWh
